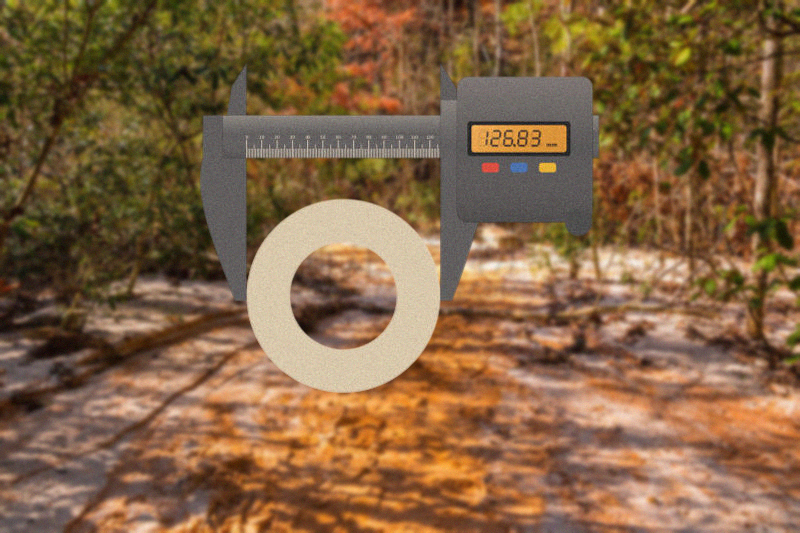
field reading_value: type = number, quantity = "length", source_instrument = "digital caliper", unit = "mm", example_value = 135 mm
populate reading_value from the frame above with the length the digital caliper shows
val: 126.83 mm
